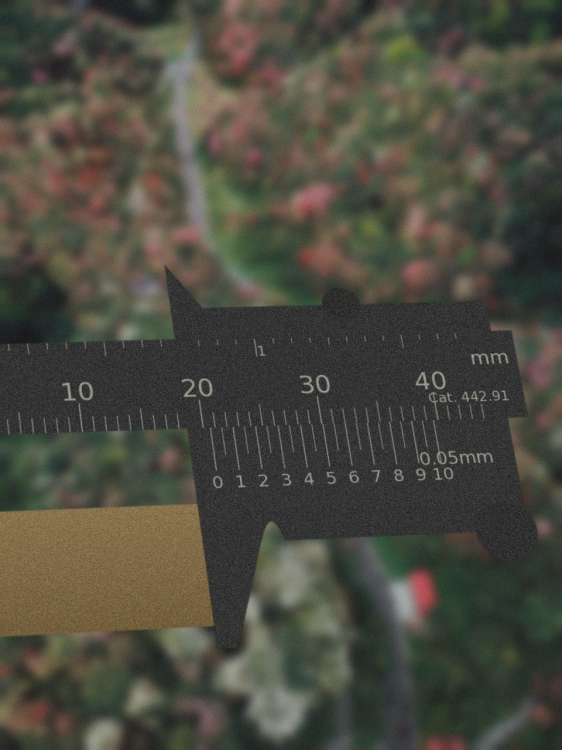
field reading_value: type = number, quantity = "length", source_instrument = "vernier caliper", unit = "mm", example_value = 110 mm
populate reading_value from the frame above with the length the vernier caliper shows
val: 20.6 mm
